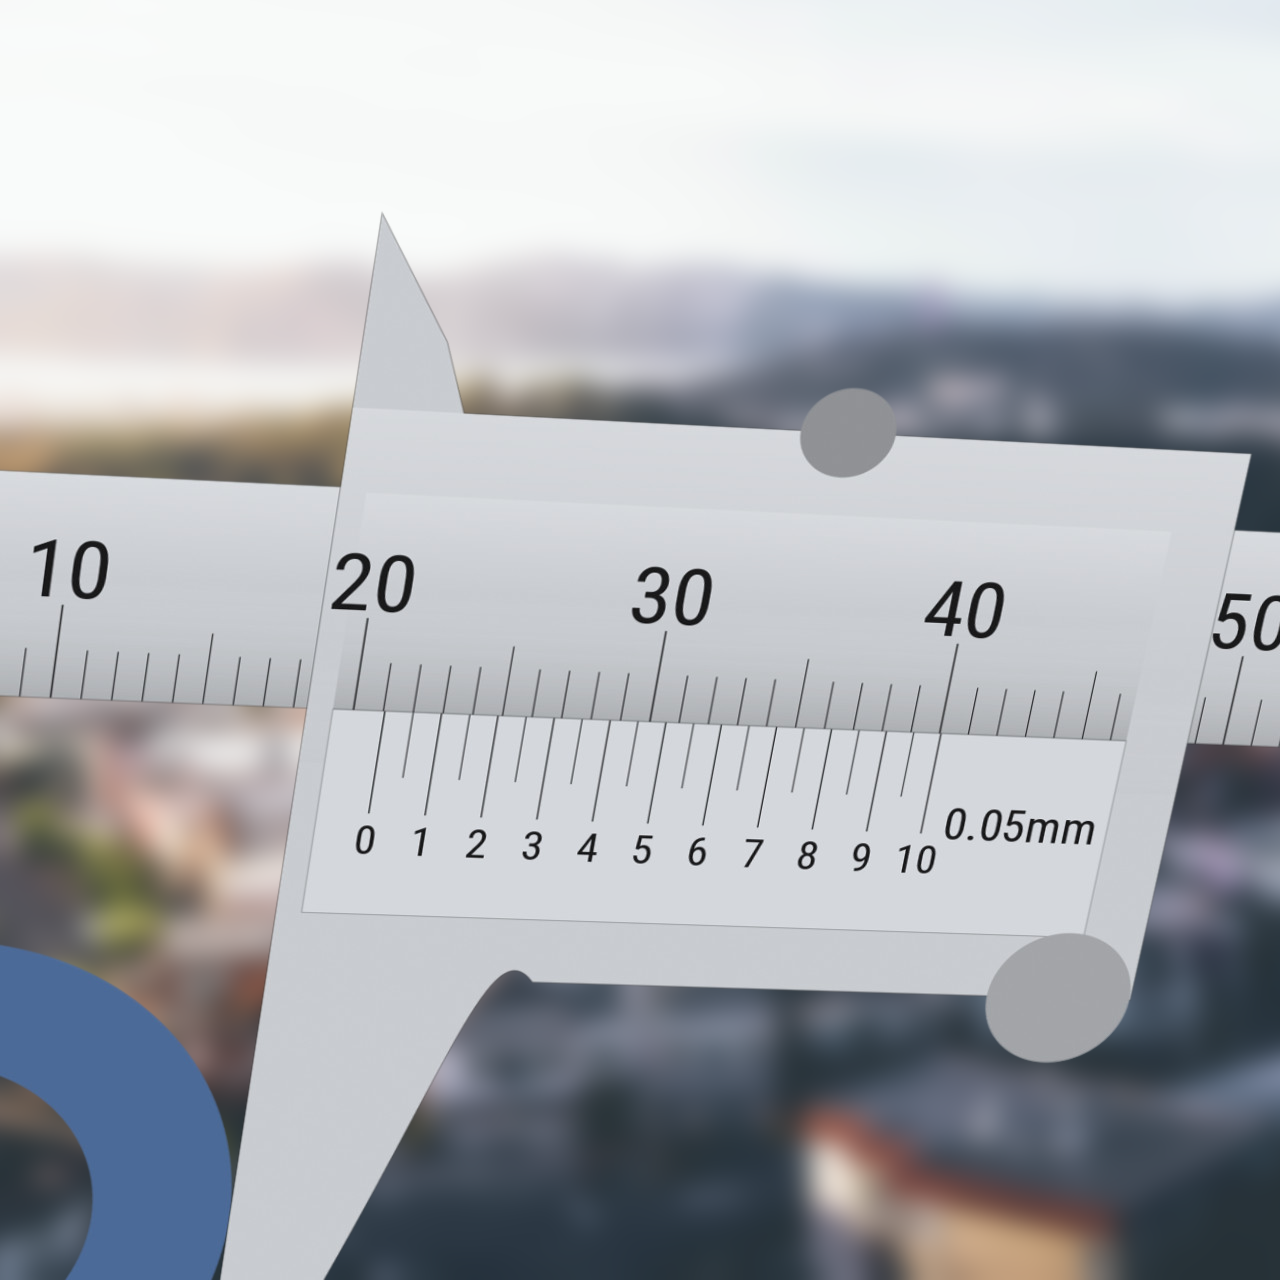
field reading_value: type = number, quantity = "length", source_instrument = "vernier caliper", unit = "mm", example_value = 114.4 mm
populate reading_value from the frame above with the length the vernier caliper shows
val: 21.05 mm
